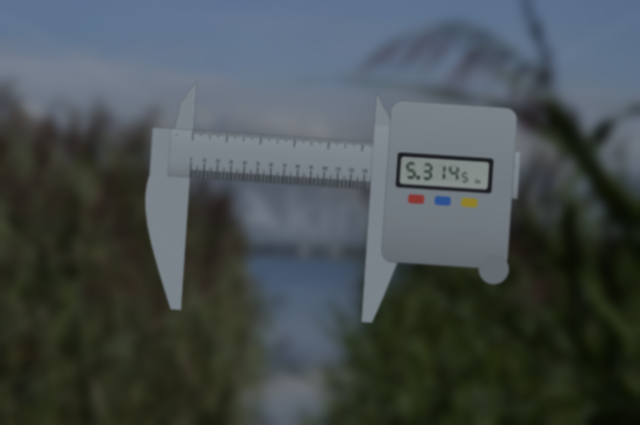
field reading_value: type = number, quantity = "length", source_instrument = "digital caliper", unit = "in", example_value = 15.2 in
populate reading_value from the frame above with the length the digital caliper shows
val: 5.3145 in
